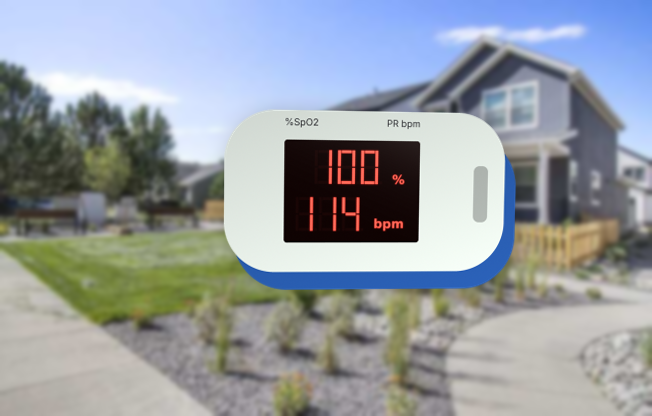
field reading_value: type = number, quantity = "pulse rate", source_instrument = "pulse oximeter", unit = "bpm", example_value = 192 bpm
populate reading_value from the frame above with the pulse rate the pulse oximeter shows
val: 114 bpm
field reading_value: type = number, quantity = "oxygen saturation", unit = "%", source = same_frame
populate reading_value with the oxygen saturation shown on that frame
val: 100 %
